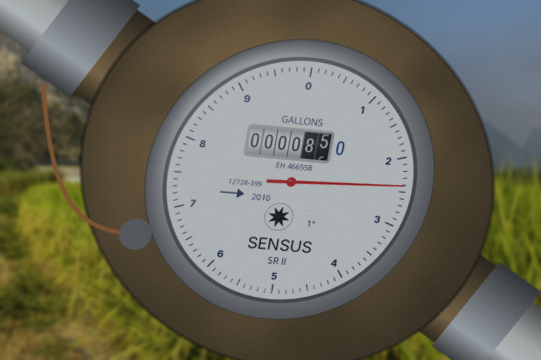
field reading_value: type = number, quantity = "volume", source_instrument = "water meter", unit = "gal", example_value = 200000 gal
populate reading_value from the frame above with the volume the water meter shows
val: 852.4 gal
